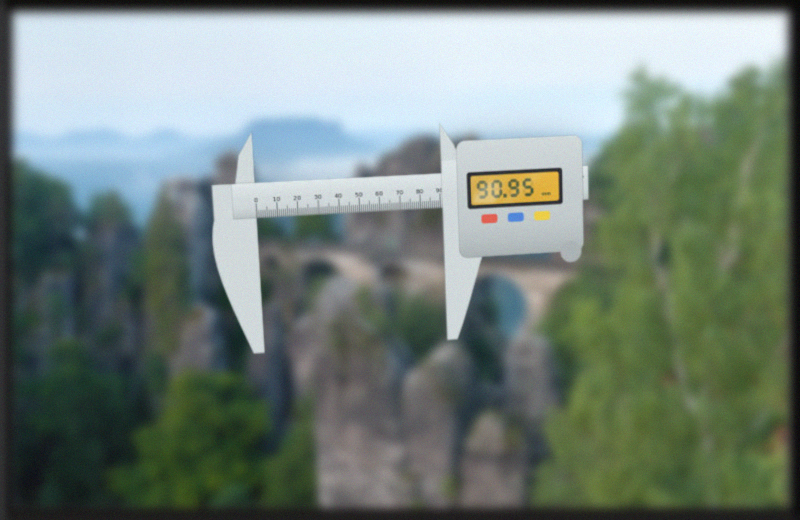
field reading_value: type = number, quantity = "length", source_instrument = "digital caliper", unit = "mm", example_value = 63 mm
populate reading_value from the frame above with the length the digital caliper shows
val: 90.95 mm
